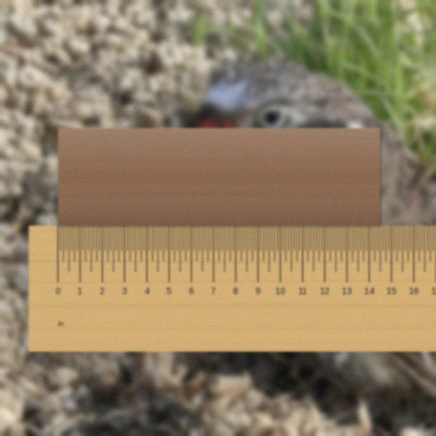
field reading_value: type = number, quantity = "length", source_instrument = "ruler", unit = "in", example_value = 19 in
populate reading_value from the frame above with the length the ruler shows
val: 14.5 in
